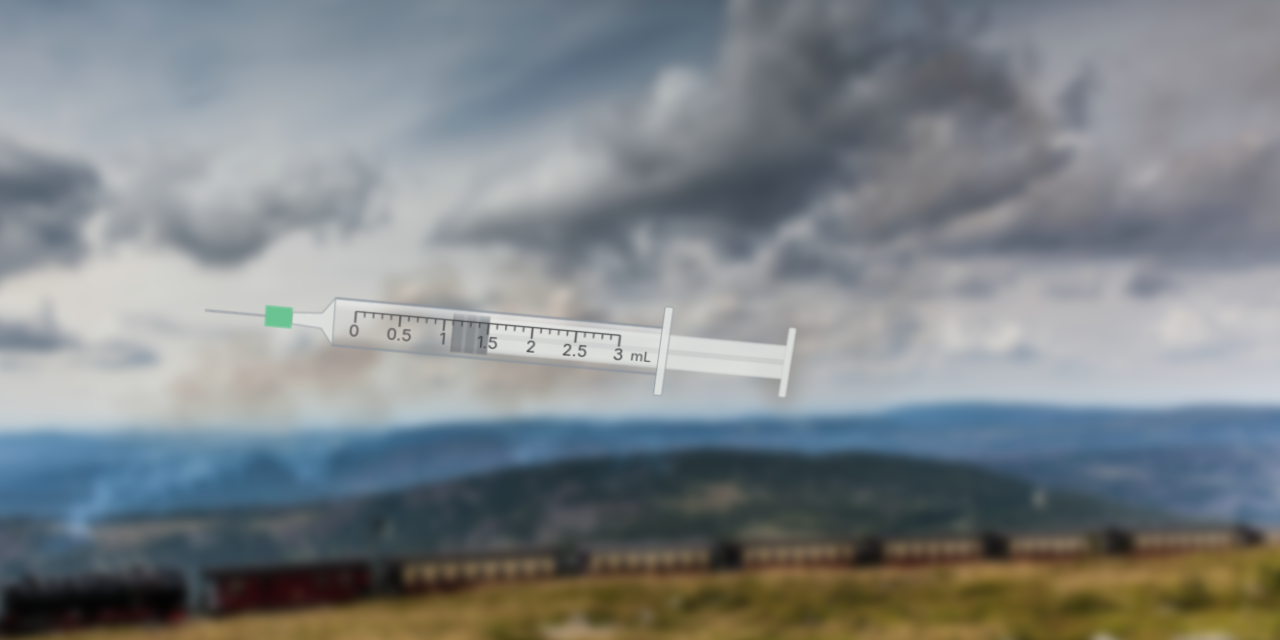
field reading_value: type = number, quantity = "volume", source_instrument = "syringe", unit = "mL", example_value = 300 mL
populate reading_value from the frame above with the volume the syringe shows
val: 1.1 mL
